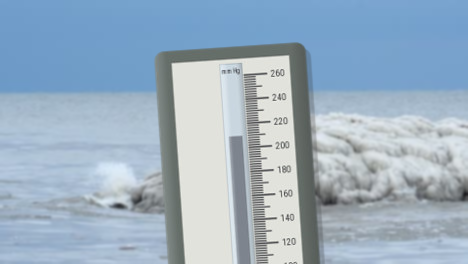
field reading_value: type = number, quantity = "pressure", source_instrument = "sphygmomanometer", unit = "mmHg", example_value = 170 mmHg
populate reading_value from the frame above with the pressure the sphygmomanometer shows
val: 210 mmHg
